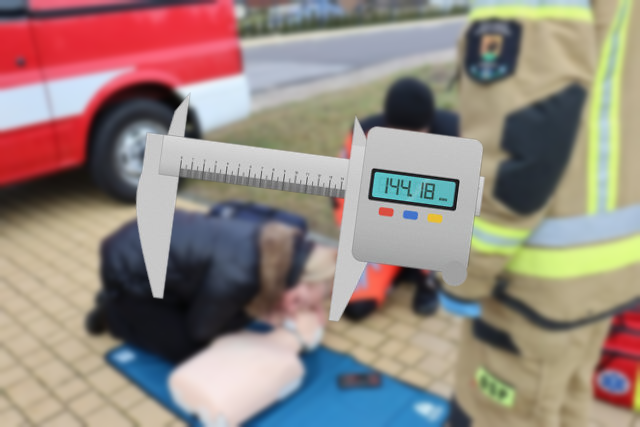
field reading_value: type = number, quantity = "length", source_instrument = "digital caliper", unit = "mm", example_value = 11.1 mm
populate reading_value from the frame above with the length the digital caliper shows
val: 144.18 mm
